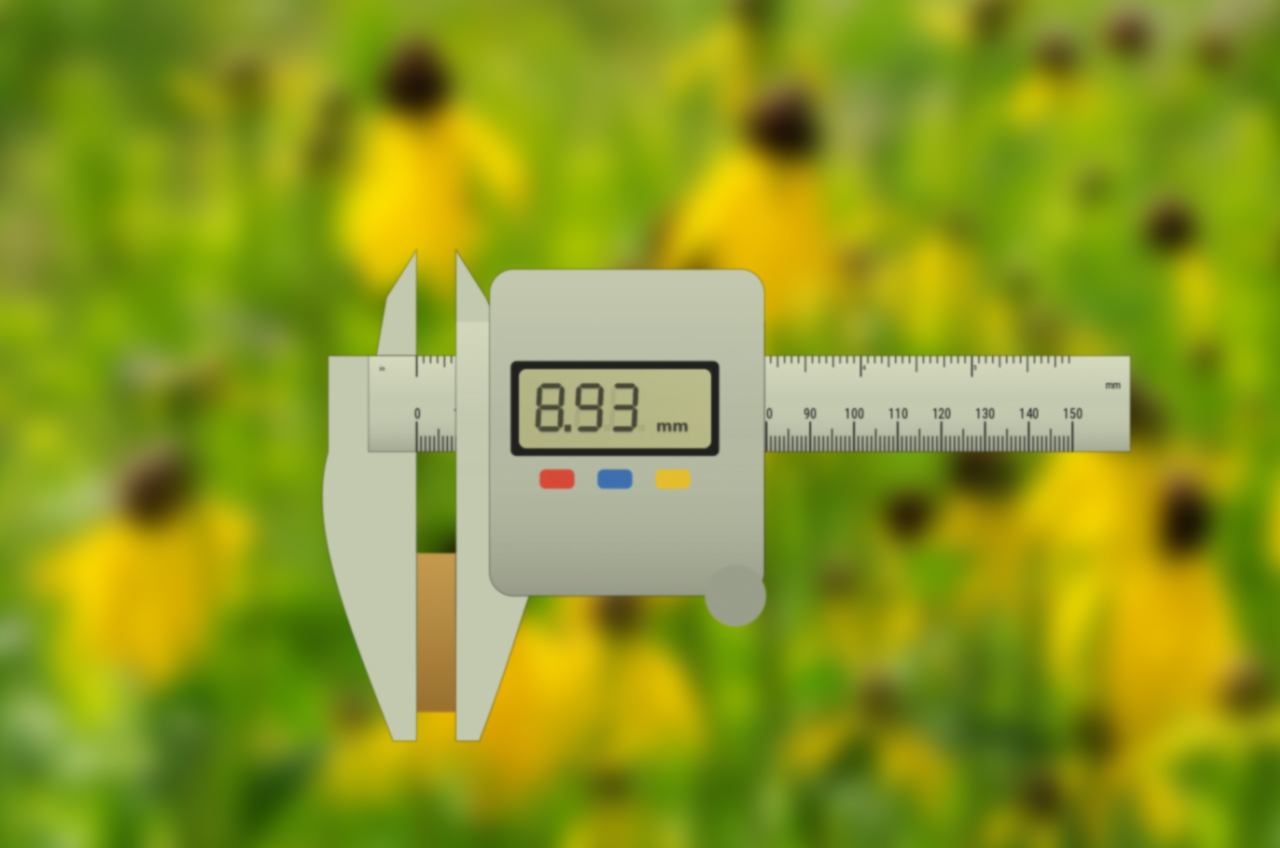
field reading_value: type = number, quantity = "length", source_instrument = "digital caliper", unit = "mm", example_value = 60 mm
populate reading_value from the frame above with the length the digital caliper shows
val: 8.93 mm
